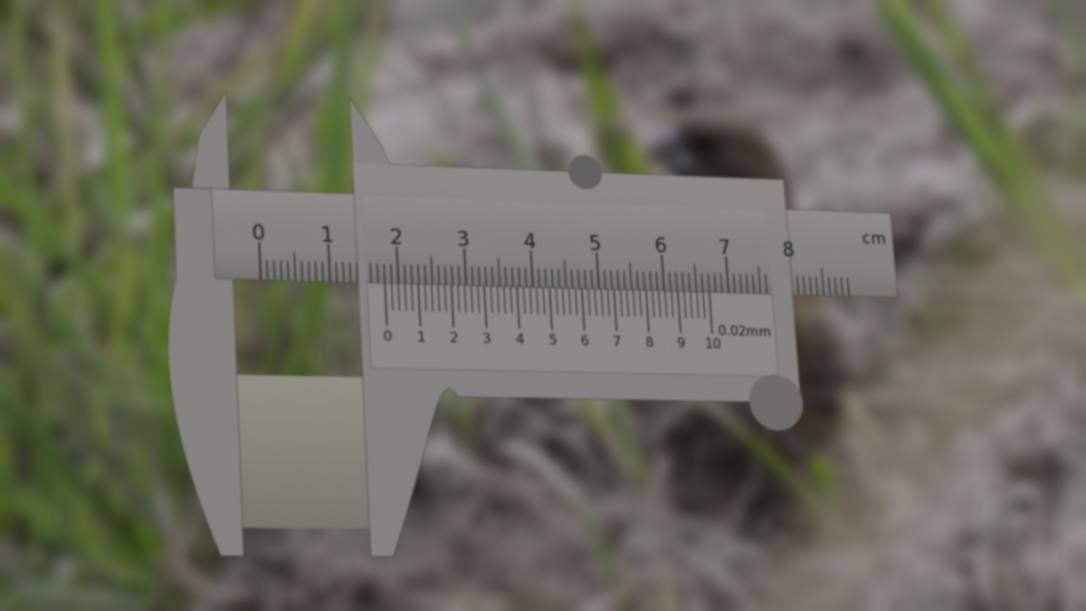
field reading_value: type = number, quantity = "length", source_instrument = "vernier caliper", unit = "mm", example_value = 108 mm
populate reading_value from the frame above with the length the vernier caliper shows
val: 18.0 mm
